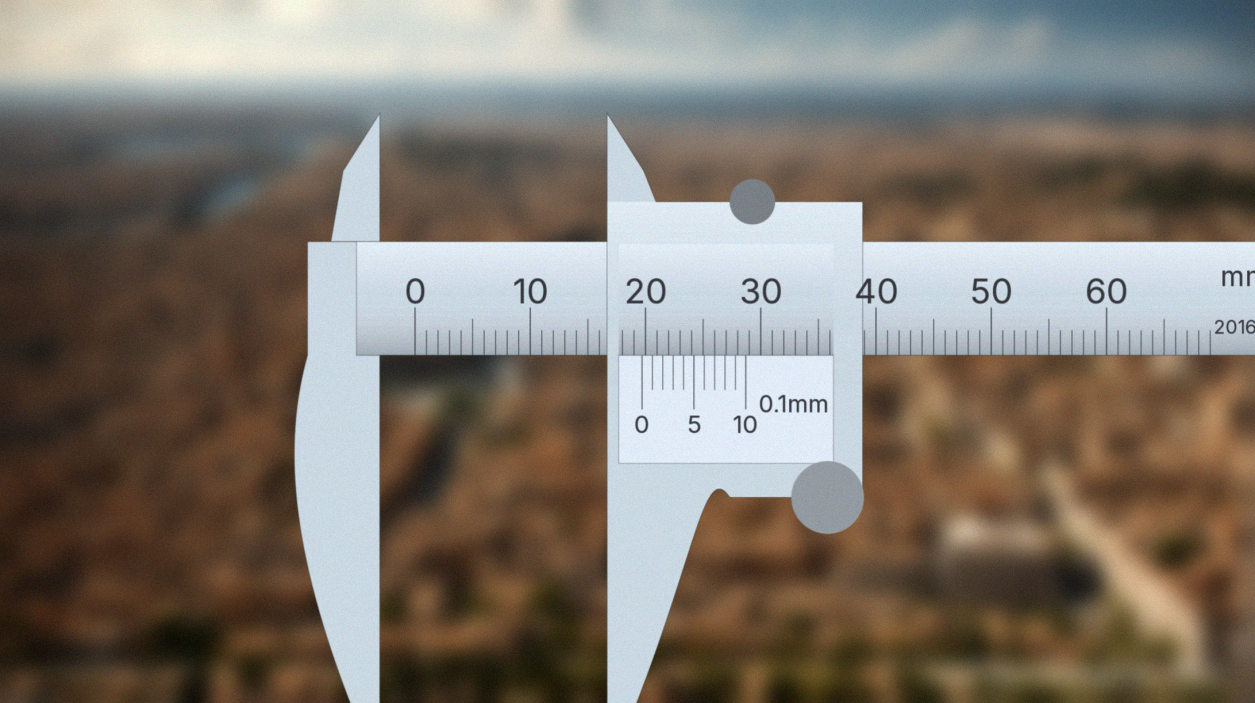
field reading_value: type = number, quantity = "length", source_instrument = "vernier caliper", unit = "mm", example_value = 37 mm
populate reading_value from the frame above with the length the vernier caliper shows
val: 19.7 mm
